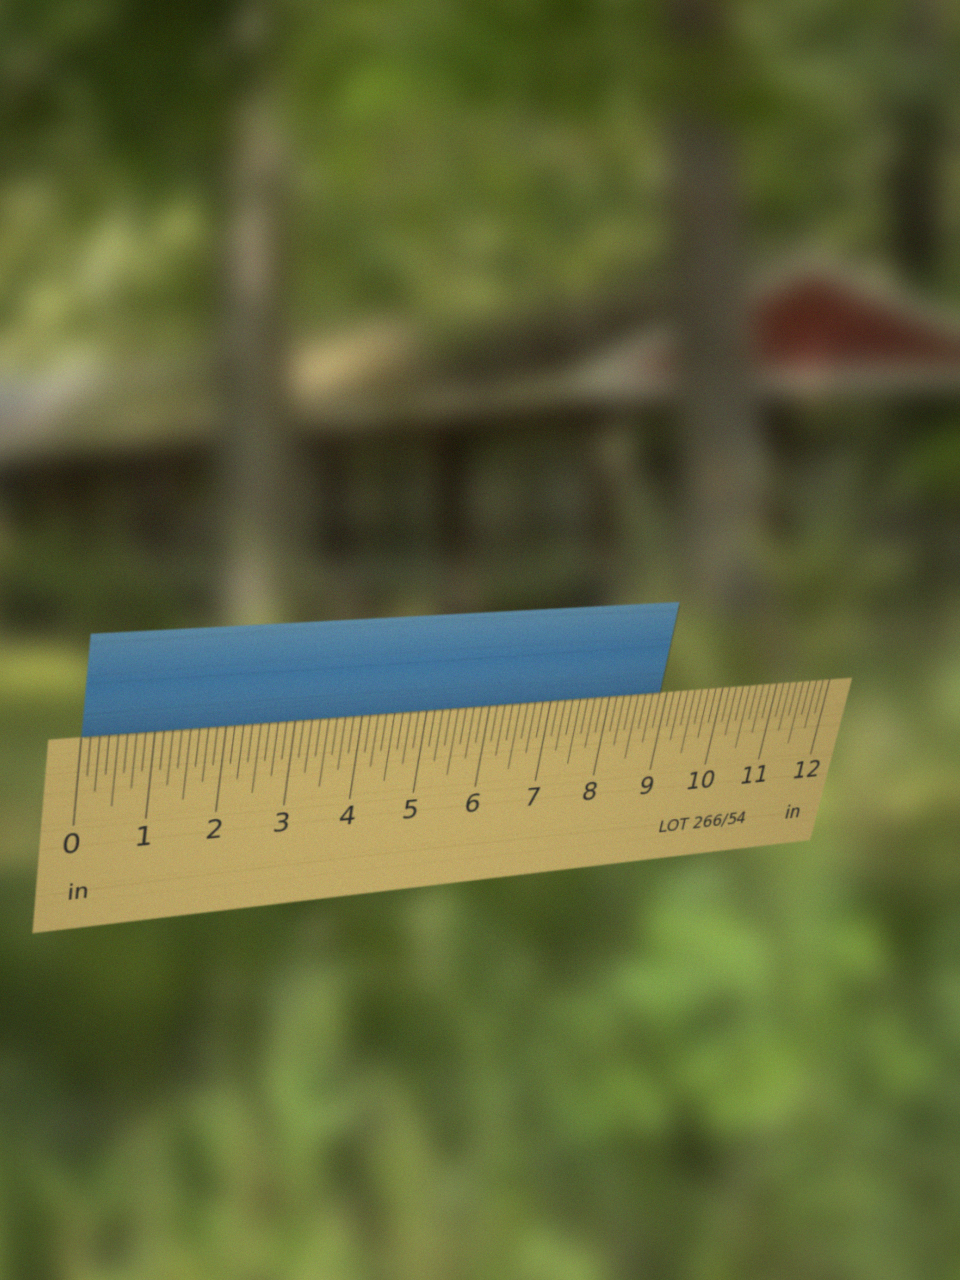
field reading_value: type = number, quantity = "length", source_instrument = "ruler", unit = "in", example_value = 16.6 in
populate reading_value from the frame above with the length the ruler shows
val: 8.875 in
